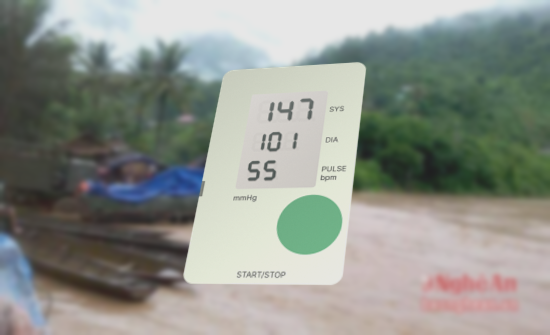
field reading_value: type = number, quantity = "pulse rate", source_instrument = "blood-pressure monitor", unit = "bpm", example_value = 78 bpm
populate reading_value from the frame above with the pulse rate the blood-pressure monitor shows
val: 55 bpm
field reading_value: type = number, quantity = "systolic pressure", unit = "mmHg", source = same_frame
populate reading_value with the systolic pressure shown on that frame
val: 147 mmHg
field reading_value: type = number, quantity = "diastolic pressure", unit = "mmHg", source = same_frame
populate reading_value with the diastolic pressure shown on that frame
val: 101 mmHg
